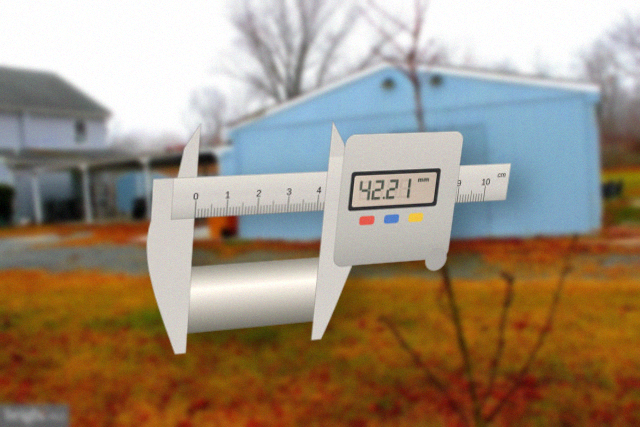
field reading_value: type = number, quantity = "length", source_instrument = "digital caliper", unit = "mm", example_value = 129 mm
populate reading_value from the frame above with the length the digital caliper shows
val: 42.21 mm
